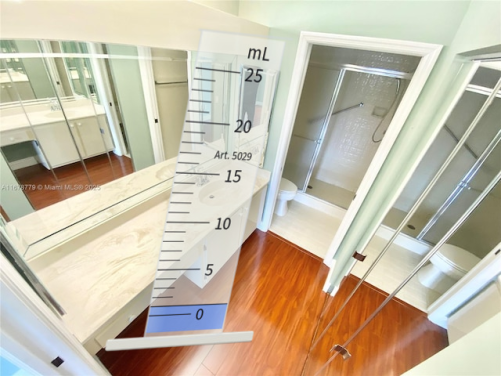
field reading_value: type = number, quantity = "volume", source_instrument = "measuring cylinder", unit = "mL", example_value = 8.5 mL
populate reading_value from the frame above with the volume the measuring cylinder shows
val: 1 mL
